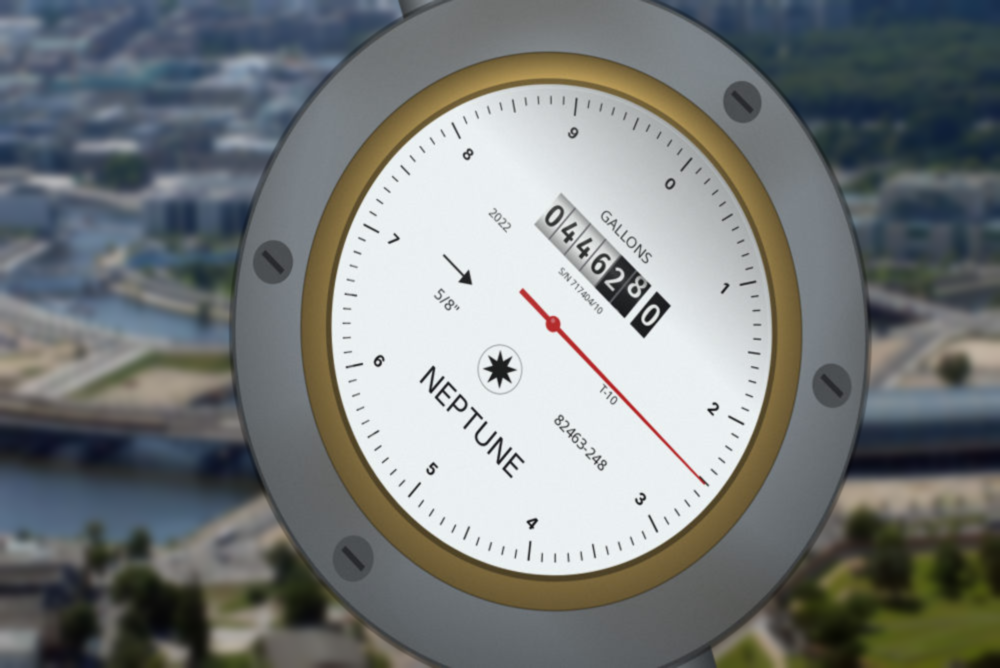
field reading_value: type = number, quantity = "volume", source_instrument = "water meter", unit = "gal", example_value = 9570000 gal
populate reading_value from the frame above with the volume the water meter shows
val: 446282.5 gal
